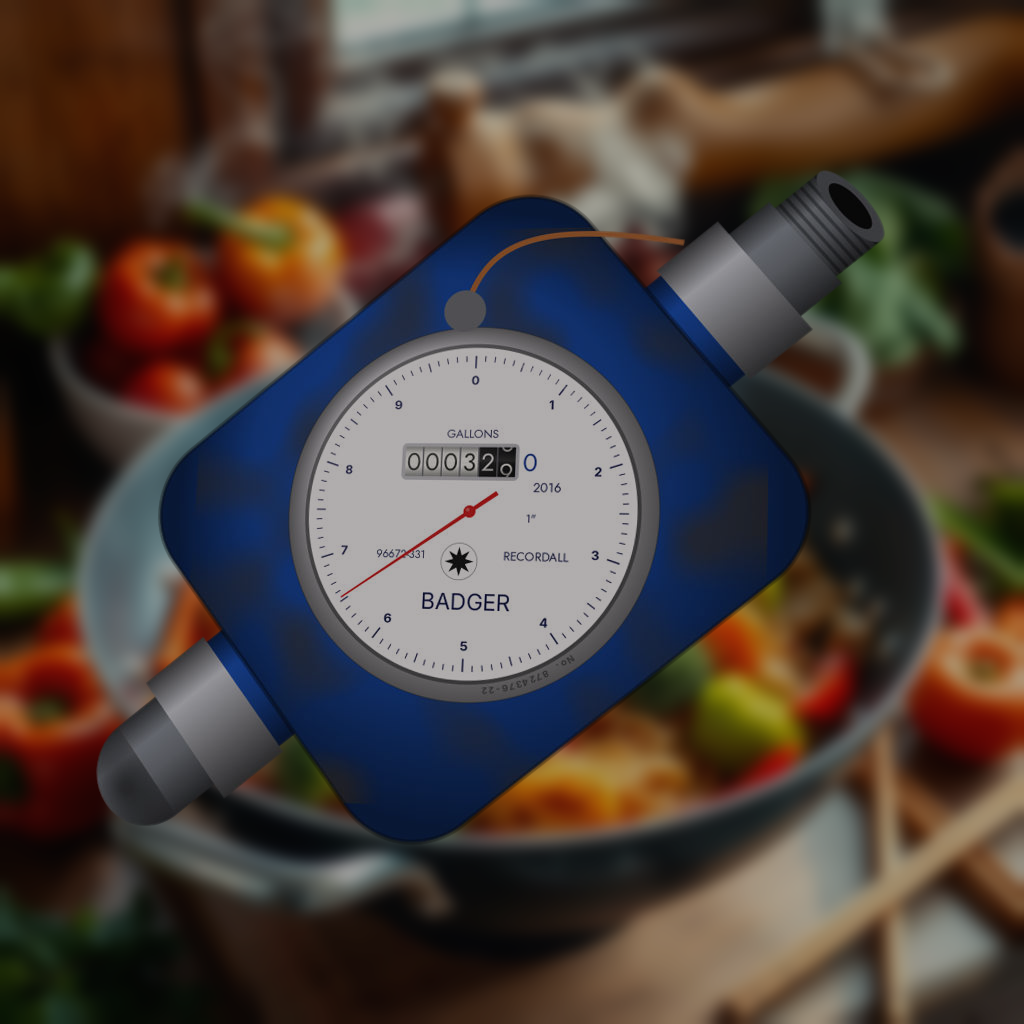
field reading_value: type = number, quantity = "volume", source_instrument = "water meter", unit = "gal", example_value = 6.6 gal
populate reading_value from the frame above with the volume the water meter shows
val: 3286.5 gal
